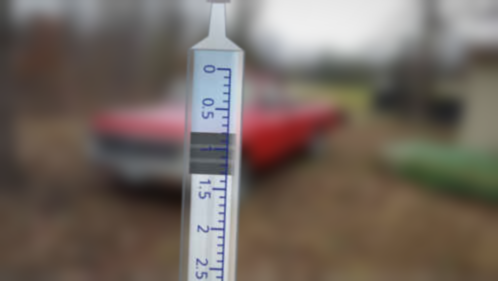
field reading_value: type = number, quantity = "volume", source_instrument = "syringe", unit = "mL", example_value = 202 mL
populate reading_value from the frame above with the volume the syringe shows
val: 0.8 mL
